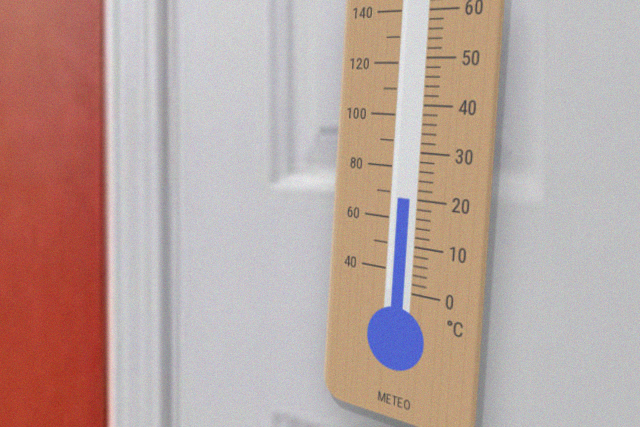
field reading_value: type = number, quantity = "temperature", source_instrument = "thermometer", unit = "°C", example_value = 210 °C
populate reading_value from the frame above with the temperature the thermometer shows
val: 20 °C
